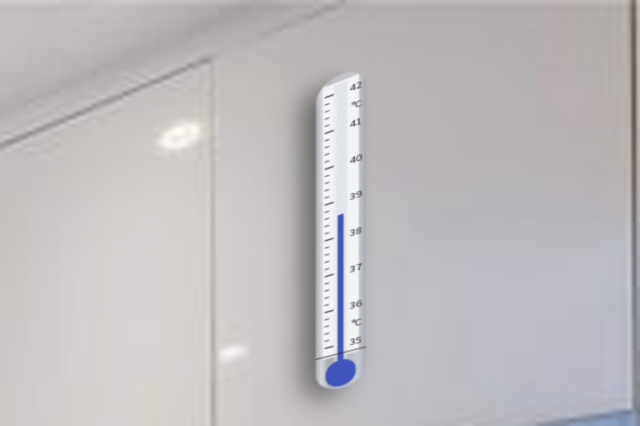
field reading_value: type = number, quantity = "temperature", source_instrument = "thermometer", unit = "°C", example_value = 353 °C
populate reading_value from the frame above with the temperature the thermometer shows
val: 38.6 °C
